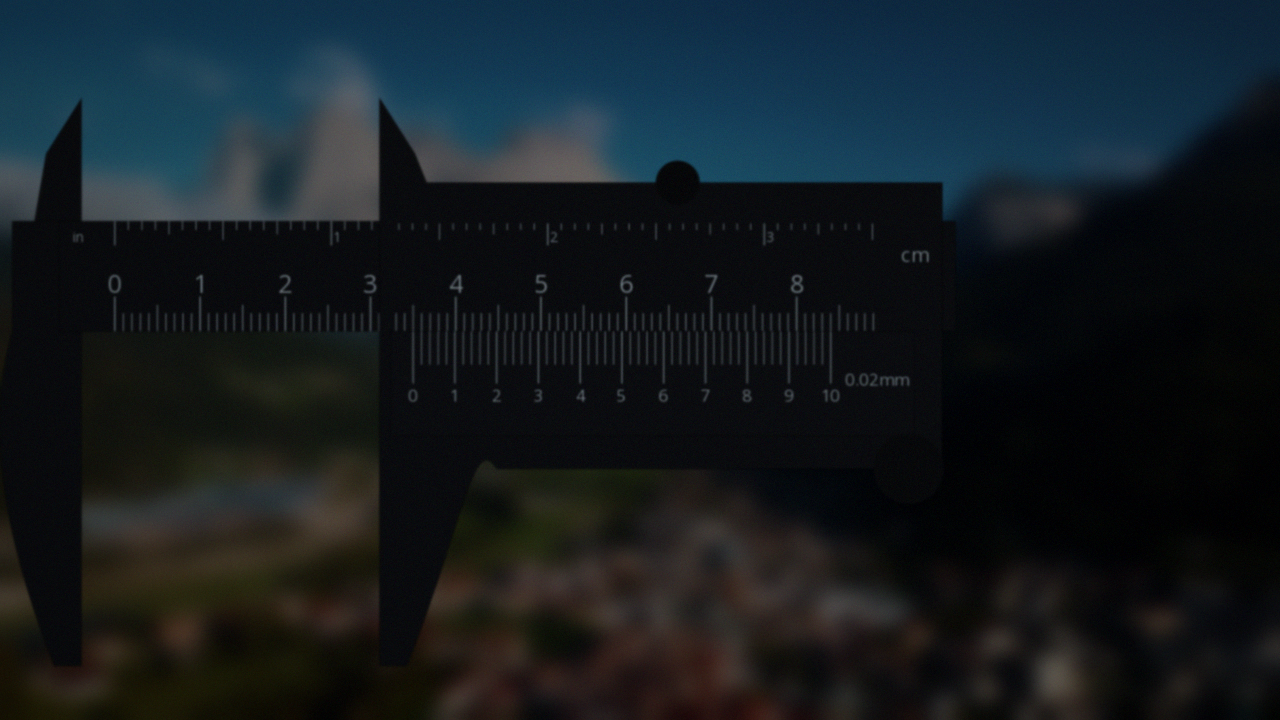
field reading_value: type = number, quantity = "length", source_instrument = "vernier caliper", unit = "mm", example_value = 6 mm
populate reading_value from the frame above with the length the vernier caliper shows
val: 35.0 mm
